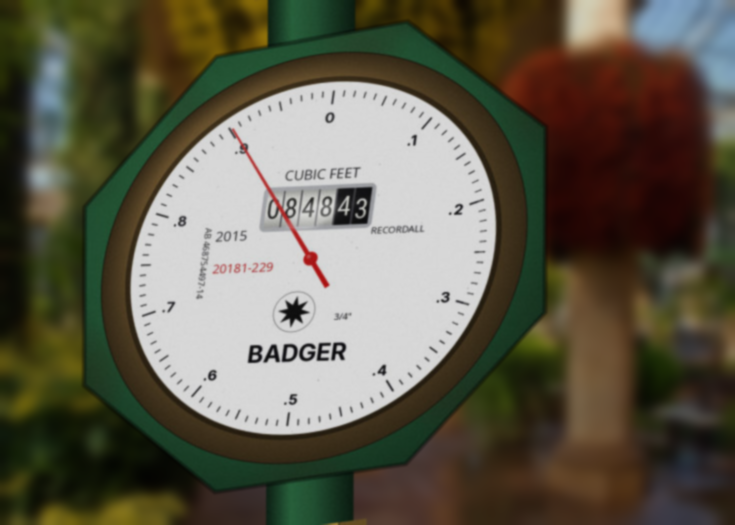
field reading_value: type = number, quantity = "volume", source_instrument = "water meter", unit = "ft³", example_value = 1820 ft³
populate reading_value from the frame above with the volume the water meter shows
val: 84842.90 ft³
